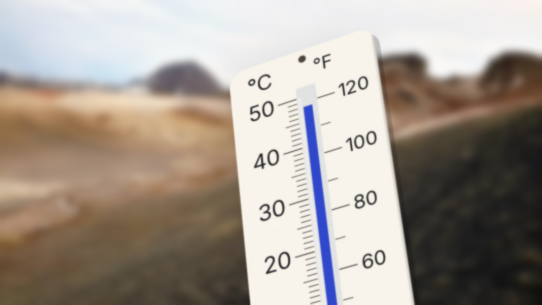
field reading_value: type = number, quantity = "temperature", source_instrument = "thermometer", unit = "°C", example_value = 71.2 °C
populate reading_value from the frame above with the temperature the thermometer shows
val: 48 °C
